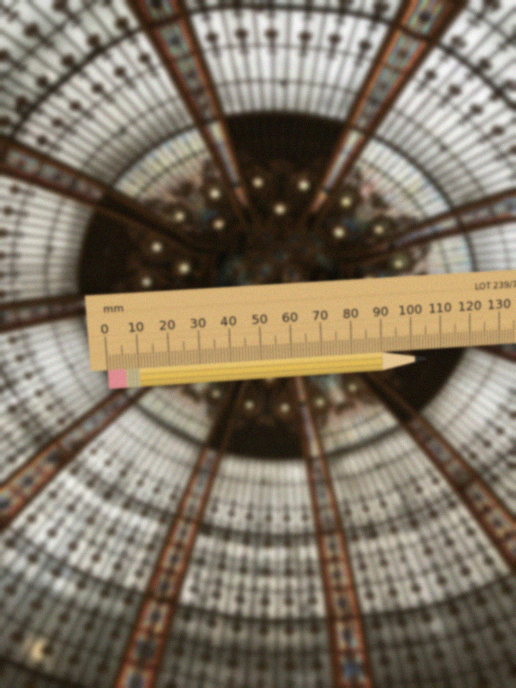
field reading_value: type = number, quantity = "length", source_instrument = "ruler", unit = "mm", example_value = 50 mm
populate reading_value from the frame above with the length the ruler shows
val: 105 mm
